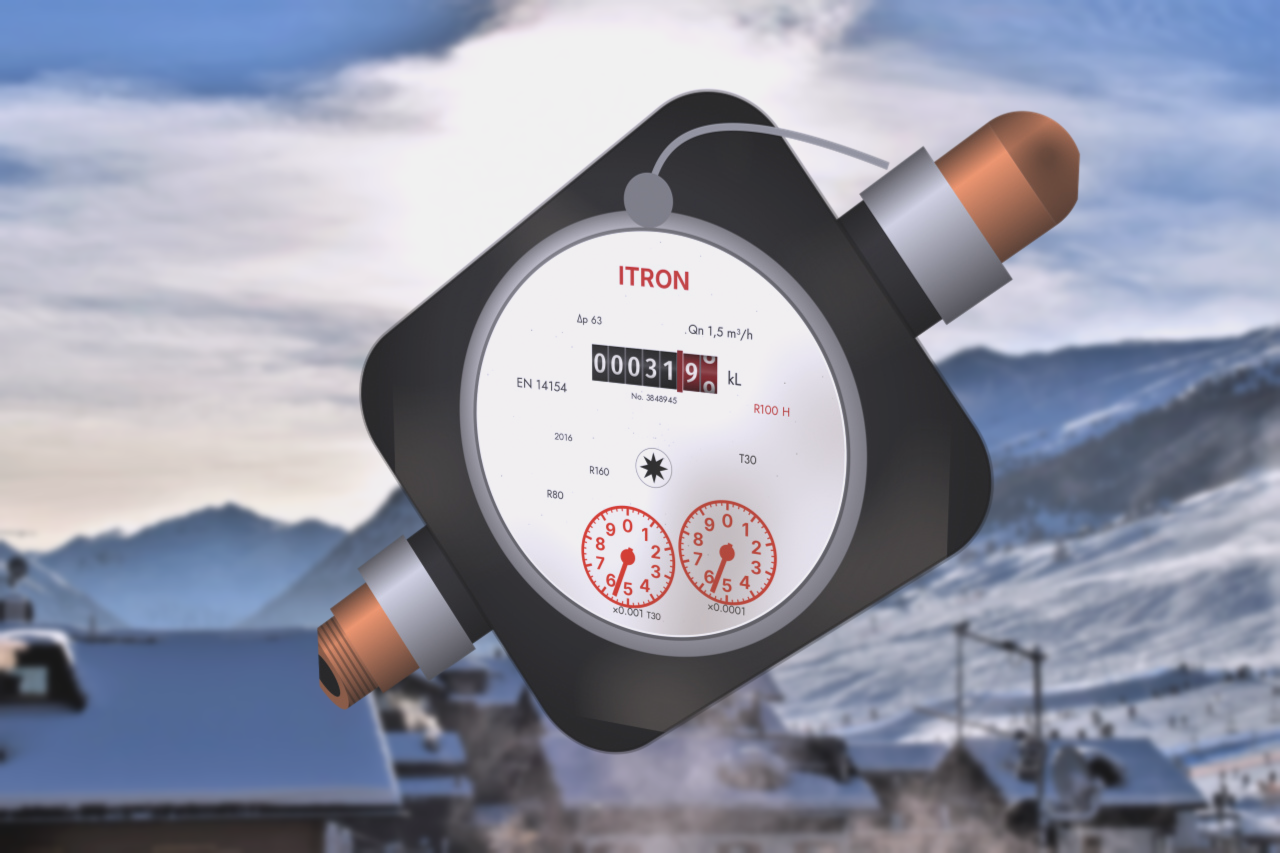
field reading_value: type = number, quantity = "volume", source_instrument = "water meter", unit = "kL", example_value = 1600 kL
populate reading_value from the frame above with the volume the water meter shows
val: 31.9855 kL
